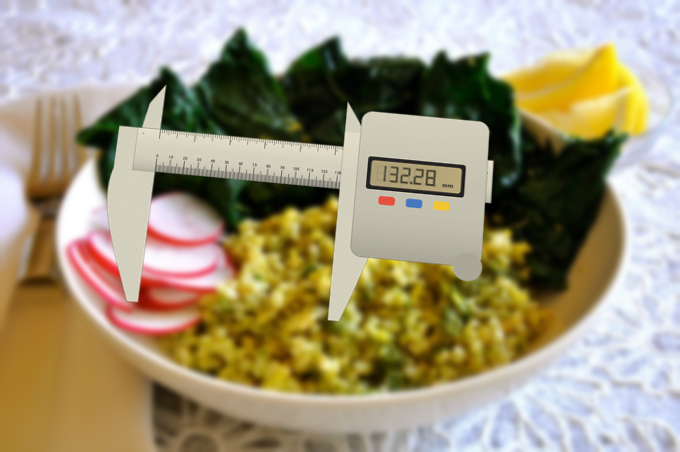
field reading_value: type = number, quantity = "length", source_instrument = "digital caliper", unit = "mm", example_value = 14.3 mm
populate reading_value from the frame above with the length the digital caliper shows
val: 132.28 mm
